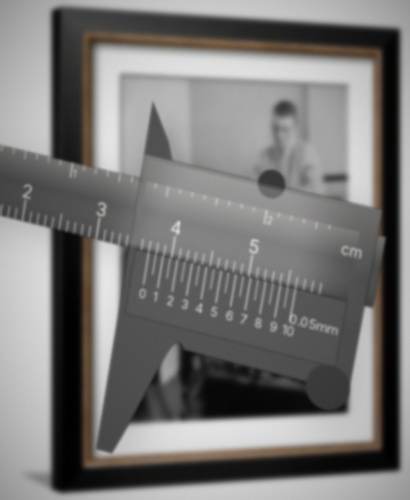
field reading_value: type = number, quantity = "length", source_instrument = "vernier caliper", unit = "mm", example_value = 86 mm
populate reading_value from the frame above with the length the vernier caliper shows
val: 37.0 mm
